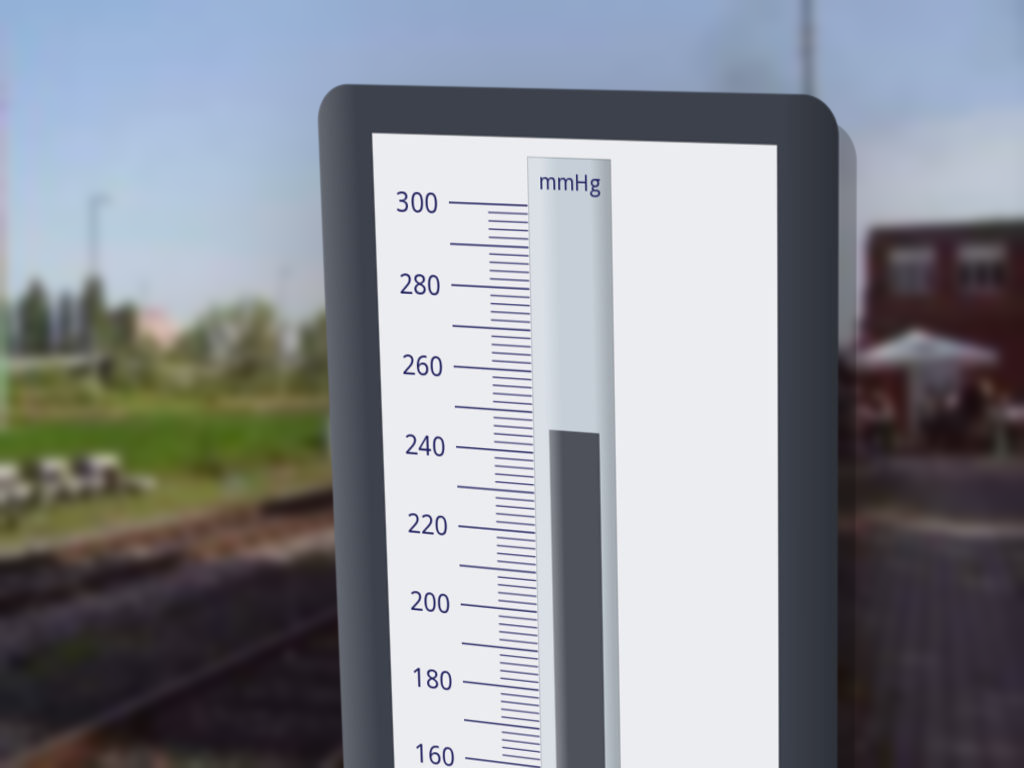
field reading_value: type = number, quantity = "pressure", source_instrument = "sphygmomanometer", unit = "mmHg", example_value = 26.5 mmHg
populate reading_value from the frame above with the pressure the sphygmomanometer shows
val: 246 mmHg
